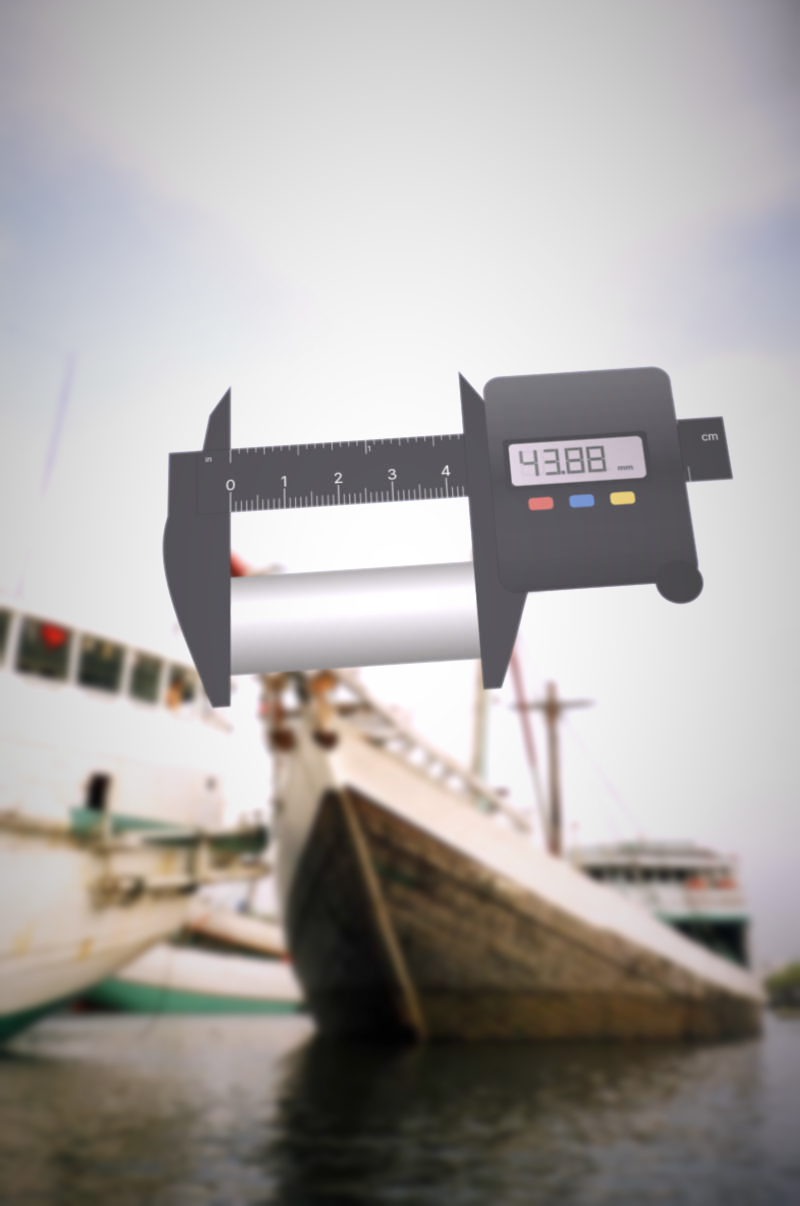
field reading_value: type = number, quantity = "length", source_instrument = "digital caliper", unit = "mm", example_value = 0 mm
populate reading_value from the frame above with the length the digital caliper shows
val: 43.88 mm
